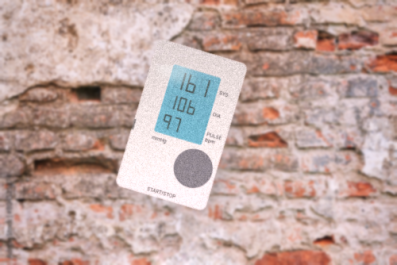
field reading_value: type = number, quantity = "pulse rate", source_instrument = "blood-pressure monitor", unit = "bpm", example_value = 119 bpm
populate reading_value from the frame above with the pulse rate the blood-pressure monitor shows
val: 97 bpm
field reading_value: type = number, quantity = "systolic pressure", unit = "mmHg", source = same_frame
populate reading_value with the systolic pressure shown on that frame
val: 161 mmHg
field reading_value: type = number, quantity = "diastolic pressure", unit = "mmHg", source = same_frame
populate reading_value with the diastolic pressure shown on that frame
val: 106 mmHg
